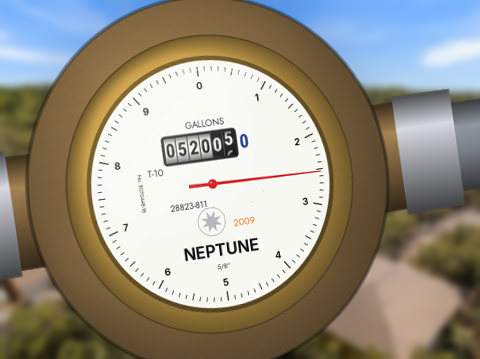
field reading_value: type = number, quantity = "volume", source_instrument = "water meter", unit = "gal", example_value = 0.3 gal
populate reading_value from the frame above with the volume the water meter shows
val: 520052.5 gal
